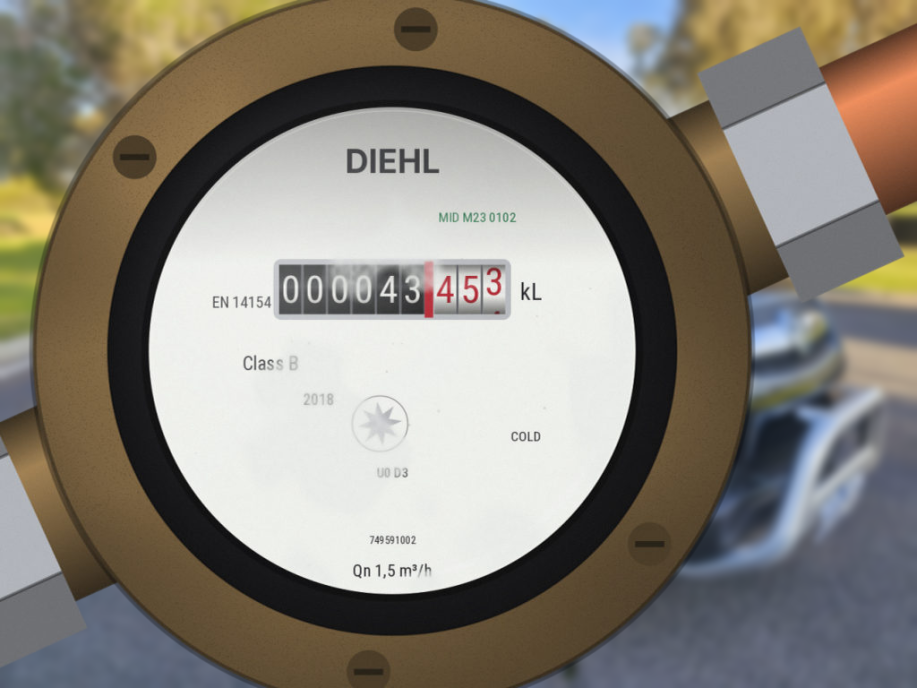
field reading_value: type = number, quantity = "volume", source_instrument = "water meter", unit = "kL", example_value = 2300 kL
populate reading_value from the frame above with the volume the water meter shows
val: 43.453 kL
